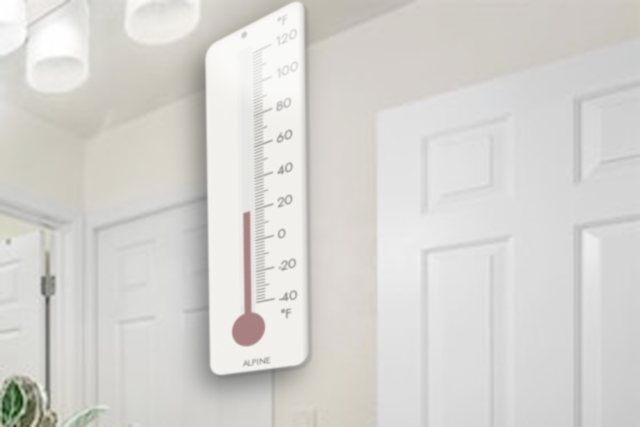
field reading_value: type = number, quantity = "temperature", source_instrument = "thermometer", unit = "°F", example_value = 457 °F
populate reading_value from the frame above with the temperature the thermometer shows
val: 20 °F
